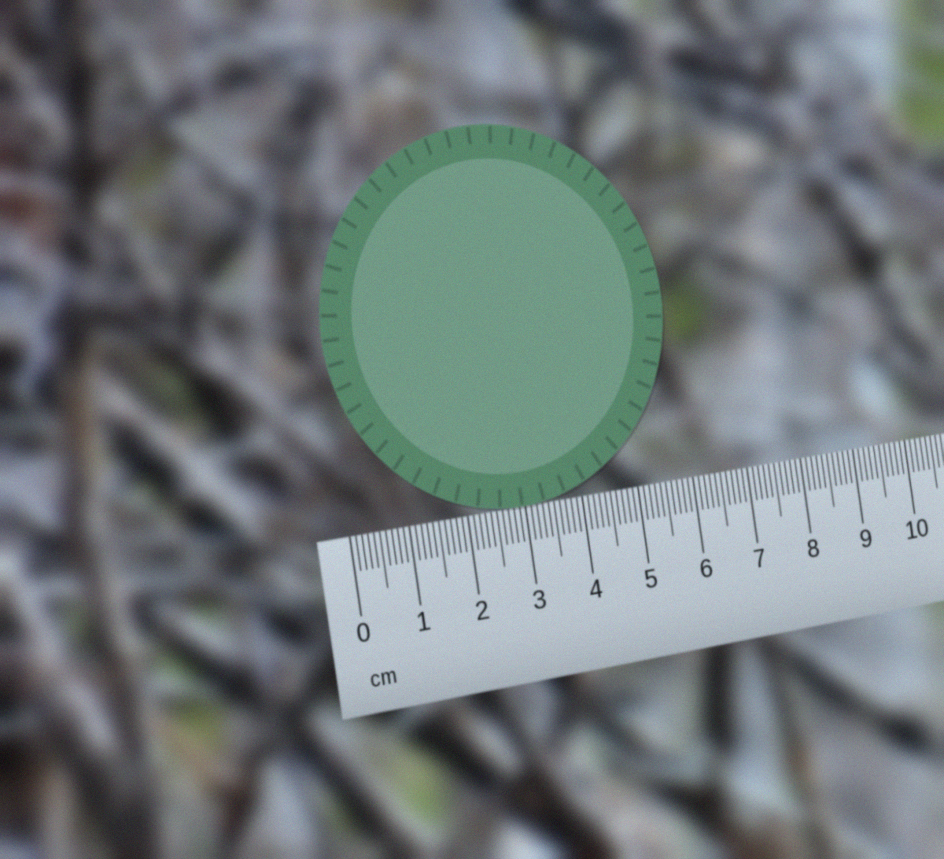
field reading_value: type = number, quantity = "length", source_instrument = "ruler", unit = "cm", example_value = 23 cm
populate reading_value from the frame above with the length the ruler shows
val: 5.9 cm
